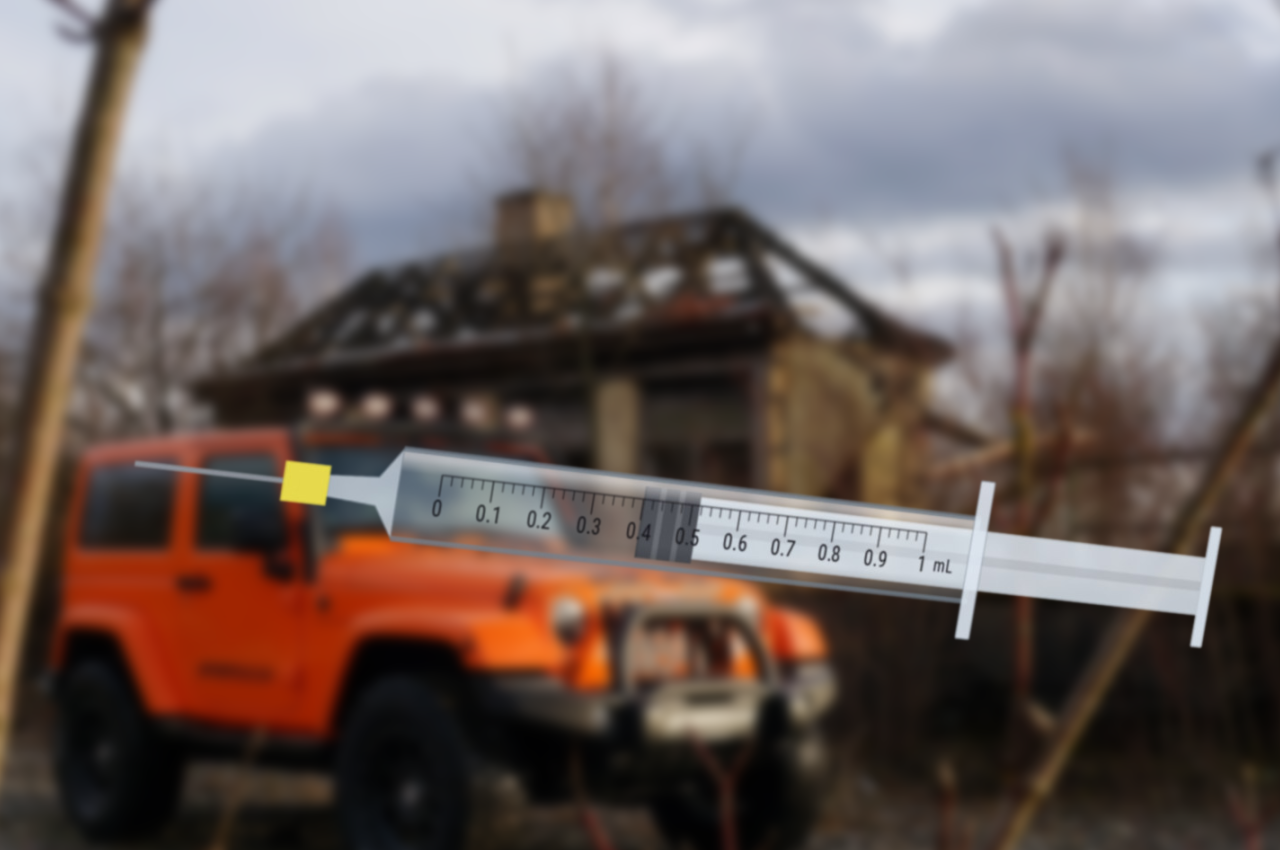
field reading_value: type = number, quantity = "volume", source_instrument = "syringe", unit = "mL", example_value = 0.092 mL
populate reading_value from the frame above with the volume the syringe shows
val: 0.4 mL
